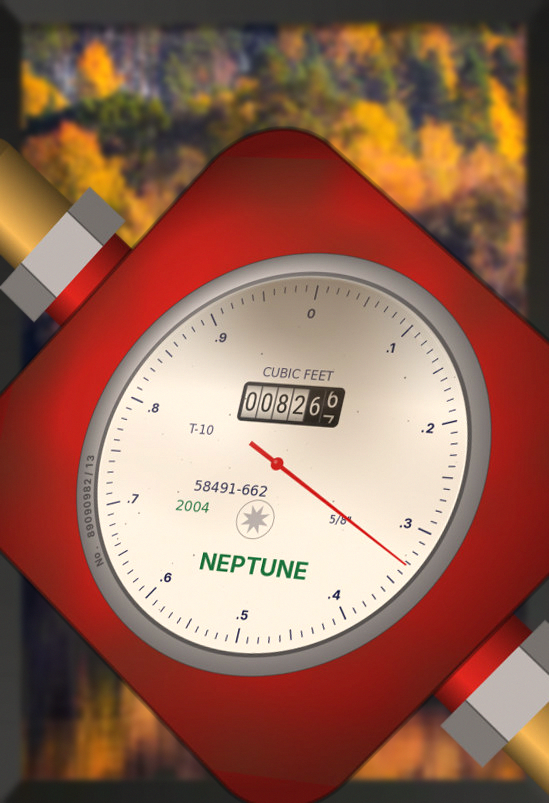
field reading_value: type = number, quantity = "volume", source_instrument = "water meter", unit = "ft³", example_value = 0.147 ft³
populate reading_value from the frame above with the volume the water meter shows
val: 8266.33 ft³
